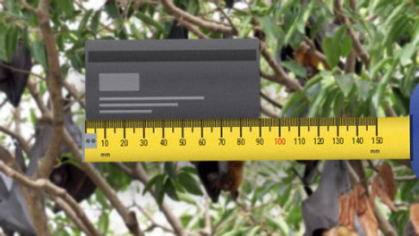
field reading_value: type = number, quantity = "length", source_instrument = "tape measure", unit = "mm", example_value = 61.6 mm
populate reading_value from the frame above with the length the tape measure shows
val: 90 mm
